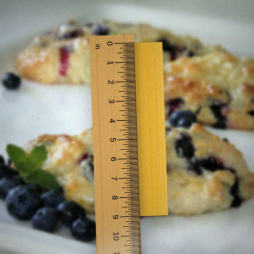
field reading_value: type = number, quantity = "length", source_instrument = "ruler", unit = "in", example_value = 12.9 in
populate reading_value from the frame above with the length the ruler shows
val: 9 in
